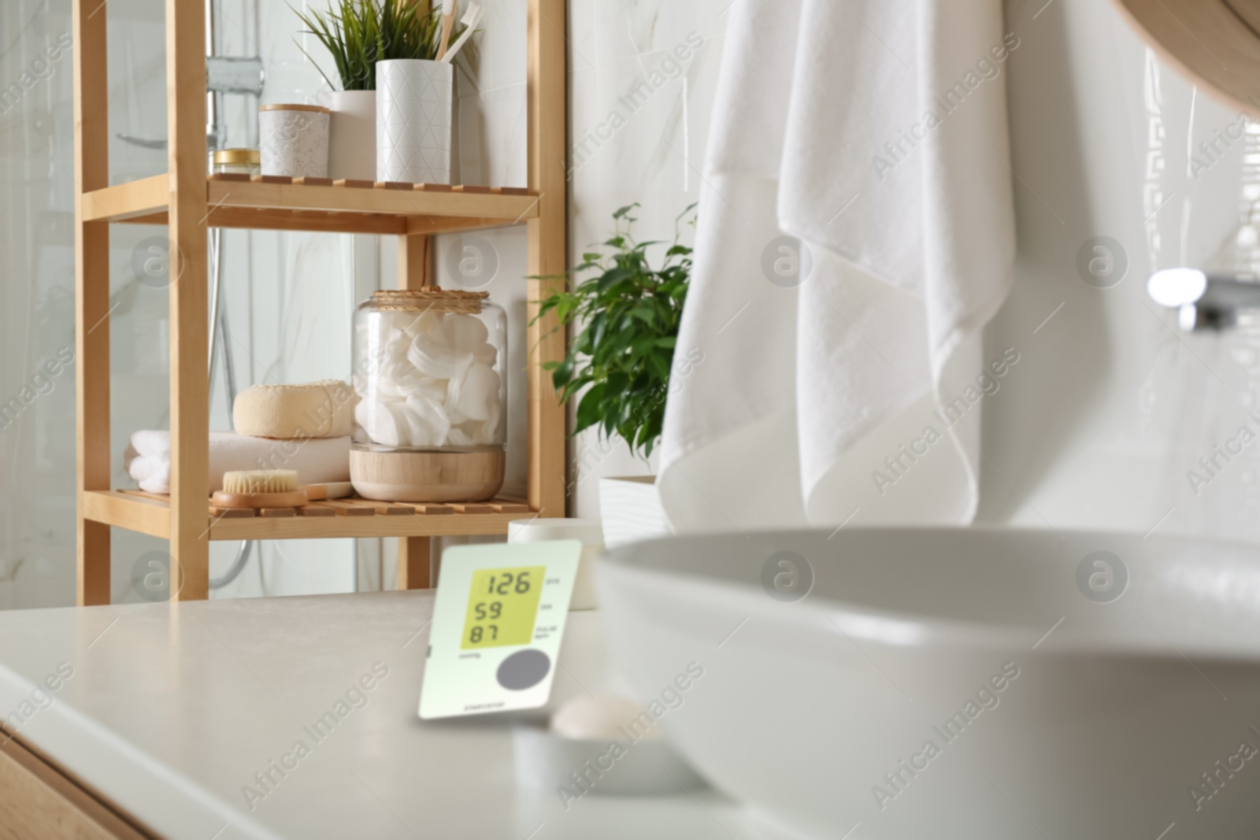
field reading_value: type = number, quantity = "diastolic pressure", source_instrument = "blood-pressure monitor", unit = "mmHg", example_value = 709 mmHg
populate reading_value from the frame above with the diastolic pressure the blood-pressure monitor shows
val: 59 mmHg
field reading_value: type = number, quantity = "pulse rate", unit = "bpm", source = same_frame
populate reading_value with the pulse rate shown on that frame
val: 87 bpm
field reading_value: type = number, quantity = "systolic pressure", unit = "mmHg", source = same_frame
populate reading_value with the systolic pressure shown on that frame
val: 126 mmHg
